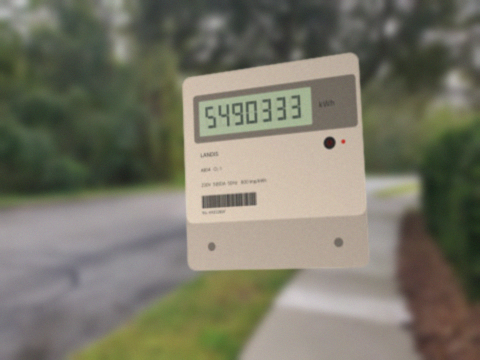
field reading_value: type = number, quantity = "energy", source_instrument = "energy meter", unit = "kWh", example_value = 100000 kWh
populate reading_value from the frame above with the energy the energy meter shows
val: 5490333 kWh
